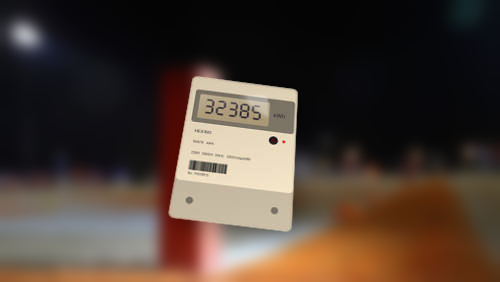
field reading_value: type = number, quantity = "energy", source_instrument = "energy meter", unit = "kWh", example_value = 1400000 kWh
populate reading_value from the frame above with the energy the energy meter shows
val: 32385 kWh
